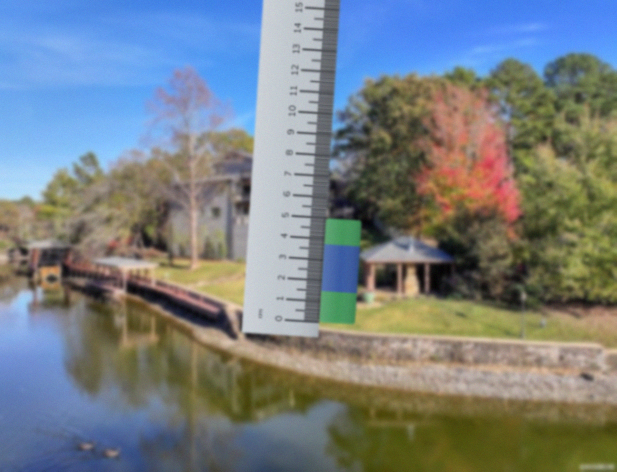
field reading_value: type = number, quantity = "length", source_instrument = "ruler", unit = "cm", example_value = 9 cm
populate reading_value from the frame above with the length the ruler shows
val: 5 cm
